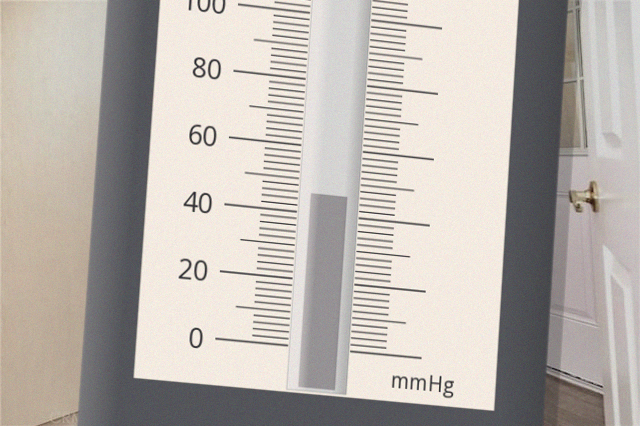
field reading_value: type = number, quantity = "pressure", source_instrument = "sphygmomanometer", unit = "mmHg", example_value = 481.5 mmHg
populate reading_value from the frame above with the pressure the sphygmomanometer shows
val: 46 mmHg
